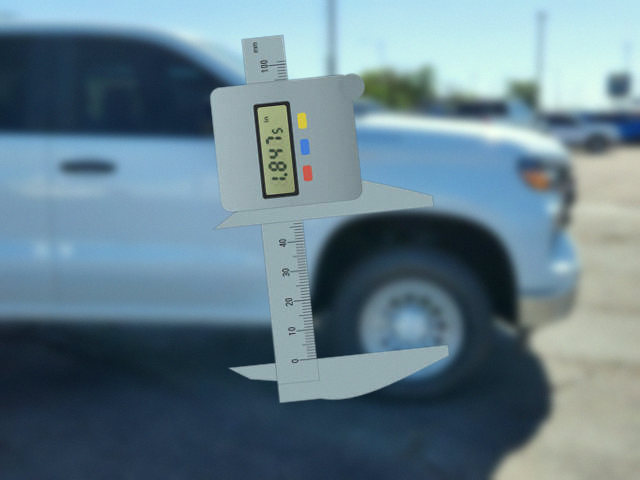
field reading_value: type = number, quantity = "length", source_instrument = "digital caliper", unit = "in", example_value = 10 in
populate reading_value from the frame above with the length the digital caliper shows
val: 1.8475 in
